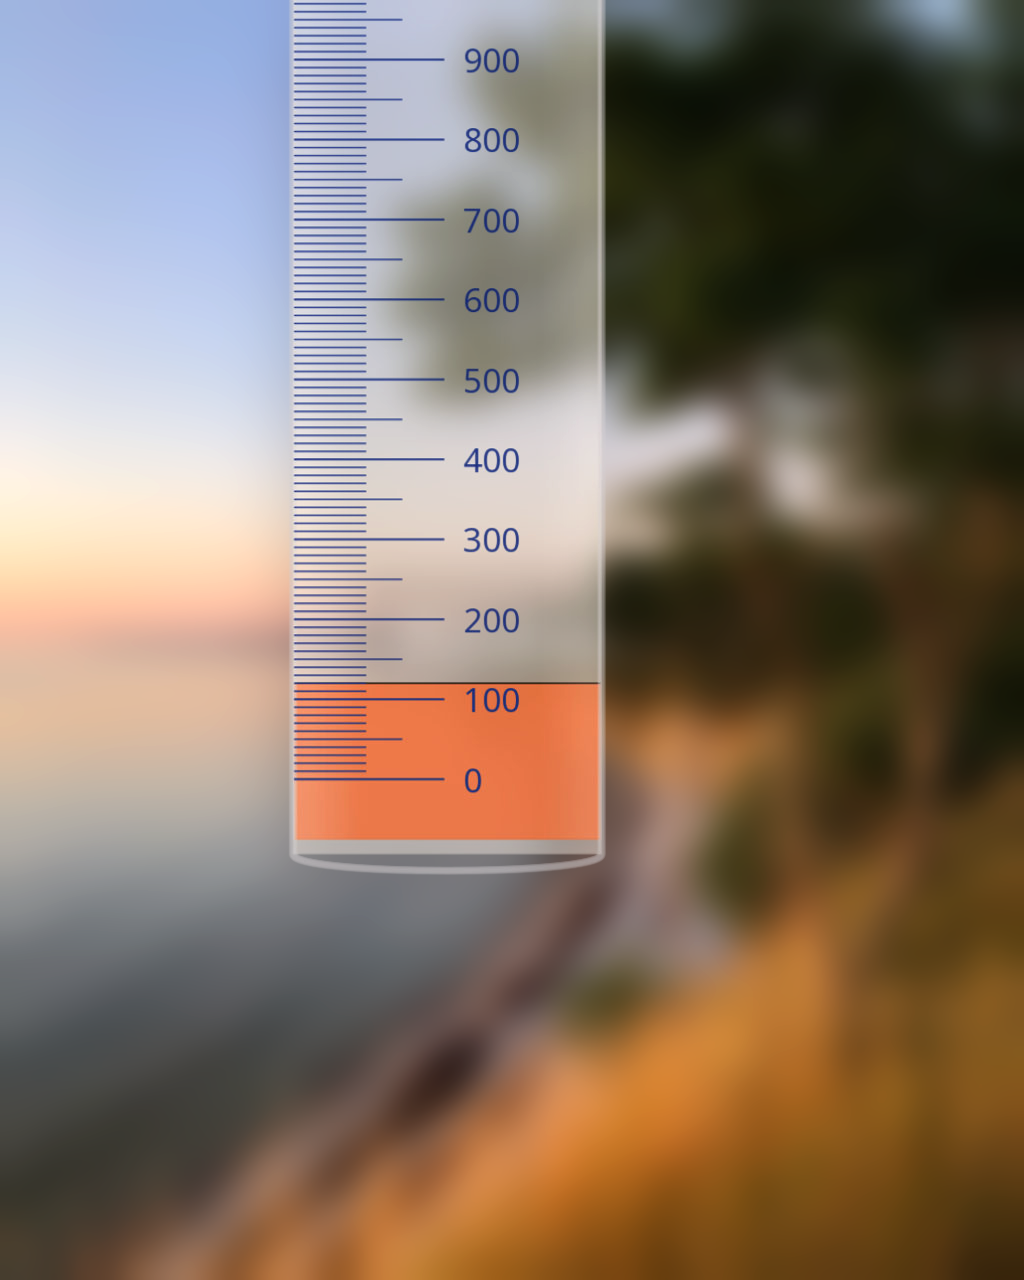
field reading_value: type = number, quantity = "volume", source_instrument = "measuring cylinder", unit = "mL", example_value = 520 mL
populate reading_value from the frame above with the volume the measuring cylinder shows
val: 120 mL
